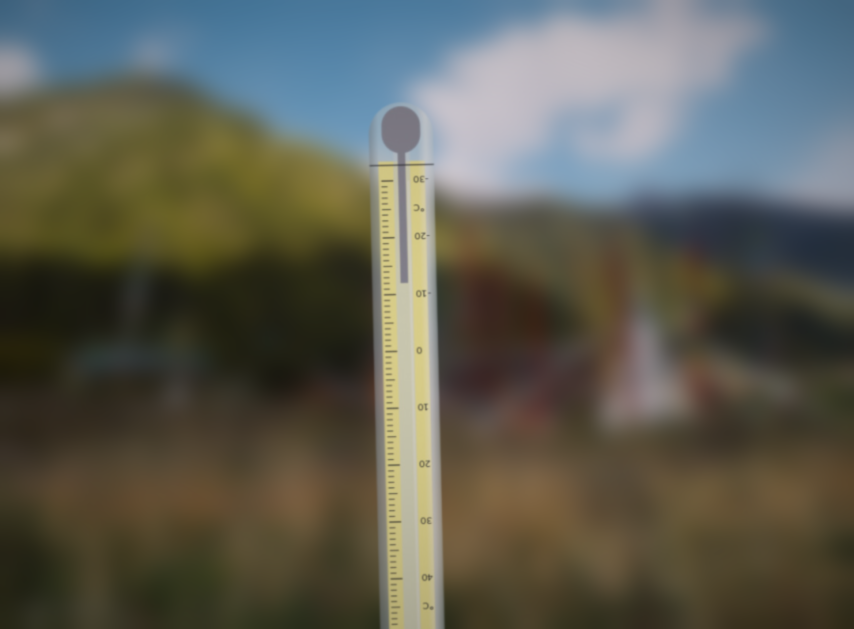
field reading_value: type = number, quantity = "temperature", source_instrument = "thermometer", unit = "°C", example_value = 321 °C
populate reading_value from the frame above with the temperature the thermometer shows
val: -12 °C
